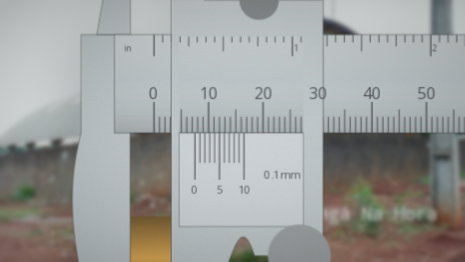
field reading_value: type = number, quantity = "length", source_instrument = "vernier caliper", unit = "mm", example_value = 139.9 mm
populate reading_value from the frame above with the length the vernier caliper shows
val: 7.5 mm
